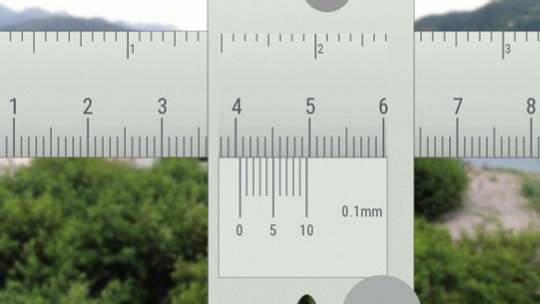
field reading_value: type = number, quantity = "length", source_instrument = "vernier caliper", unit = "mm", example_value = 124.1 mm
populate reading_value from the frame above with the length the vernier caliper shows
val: 40.6 mm
